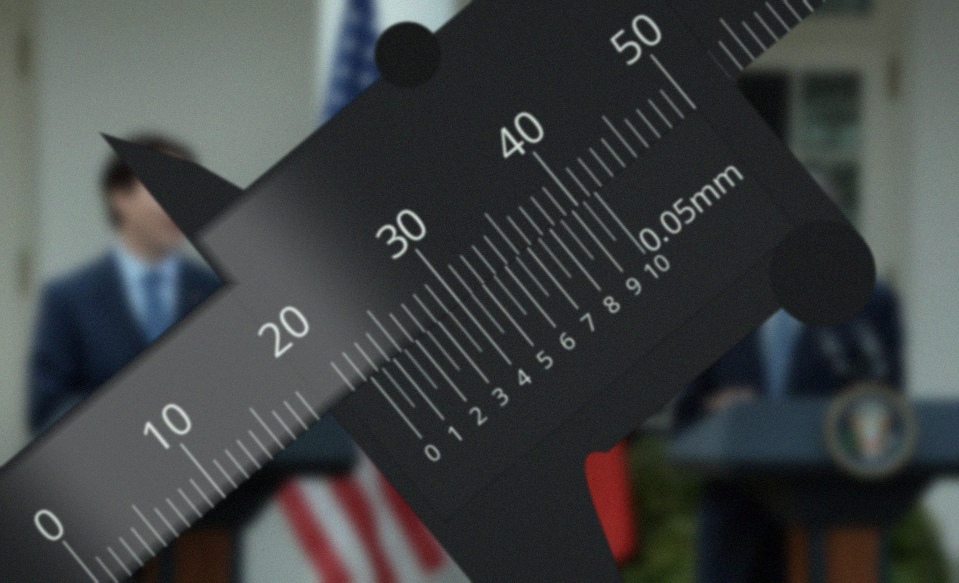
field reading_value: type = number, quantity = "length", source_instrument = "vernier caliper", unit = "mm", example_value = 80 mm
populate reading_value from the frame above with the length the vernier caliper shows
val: 22.4 mm
